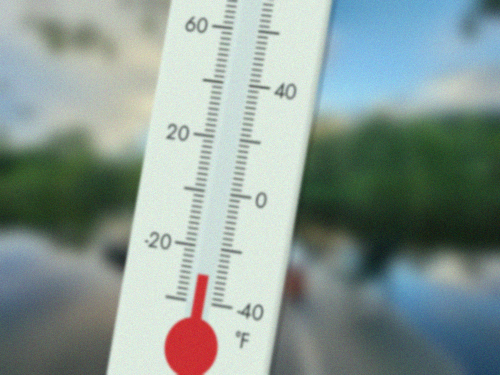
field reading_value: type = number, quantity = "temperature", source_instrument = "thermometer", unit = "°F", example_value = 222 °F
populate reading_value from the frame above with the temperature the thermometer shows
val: -30 °F
